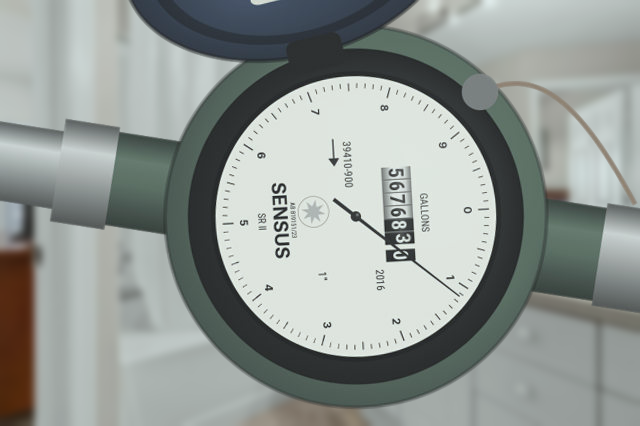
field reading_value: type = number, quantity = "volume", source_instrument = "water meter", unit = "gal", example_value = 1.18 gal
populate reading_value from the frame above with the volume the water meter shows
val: 5676831.1 gal
